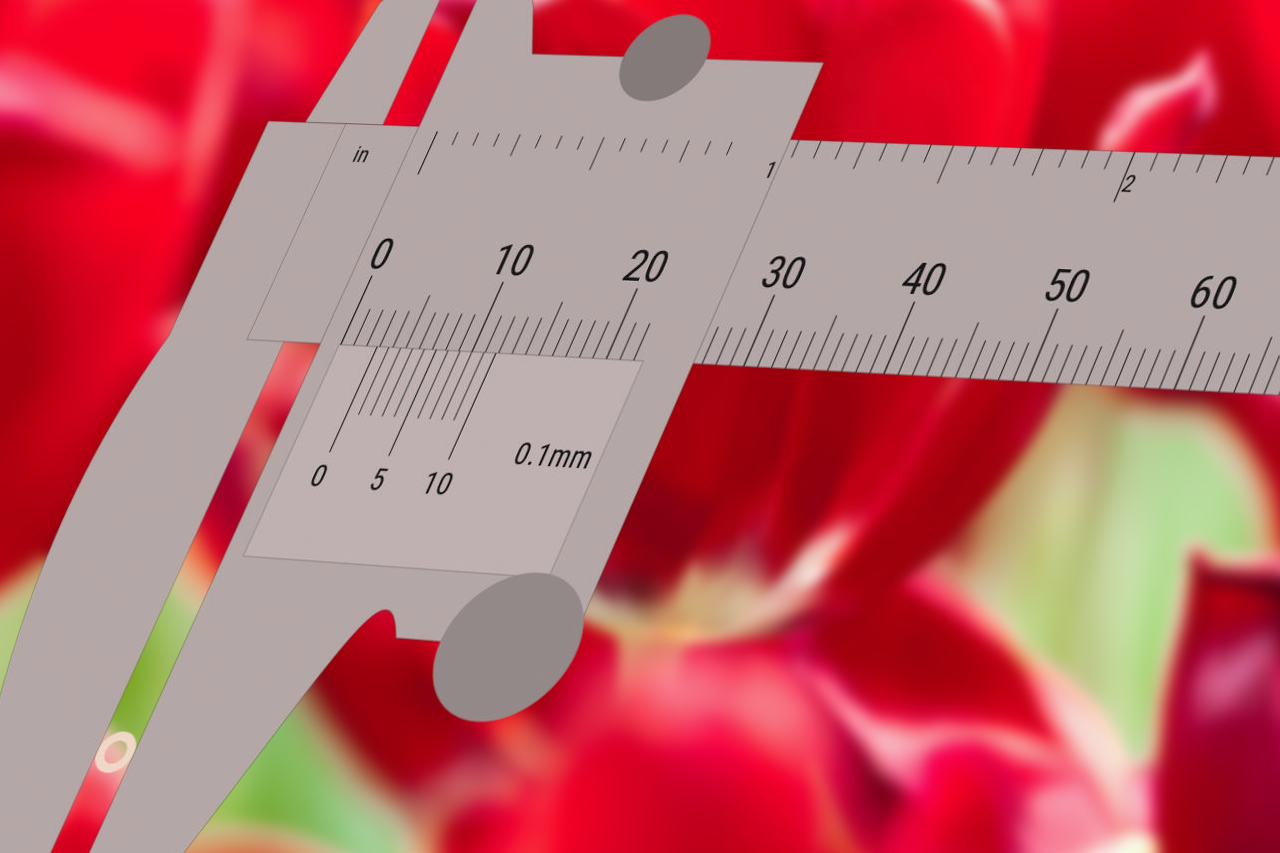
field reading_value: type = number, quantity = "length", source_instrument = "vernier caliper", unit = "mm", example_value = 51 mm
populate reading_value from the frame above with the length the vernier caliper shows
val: 2.8 mm
